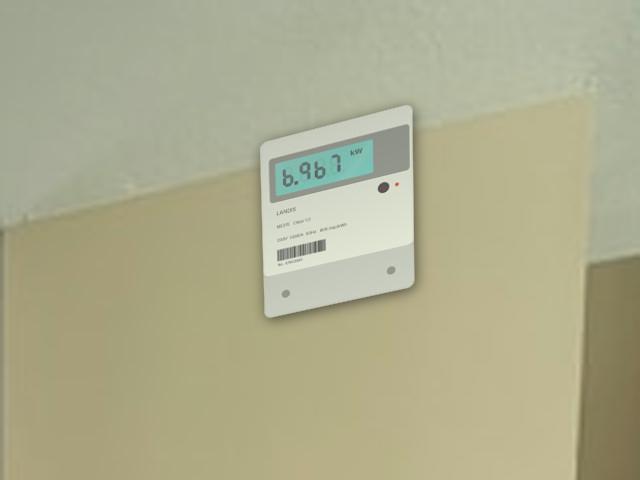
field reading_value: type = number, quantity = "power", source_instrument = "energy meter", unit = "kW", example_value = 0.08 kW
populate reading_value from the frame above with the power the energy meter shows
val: 6.967 kW
